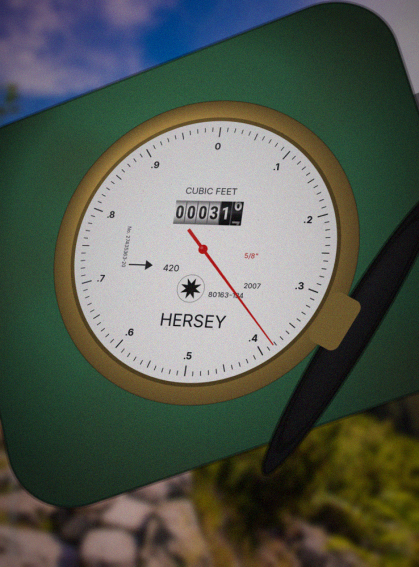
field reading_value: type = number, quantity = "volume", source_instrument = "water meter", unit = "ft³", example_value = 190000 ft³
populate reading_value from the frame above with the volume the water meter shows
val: 316.38 ft³
